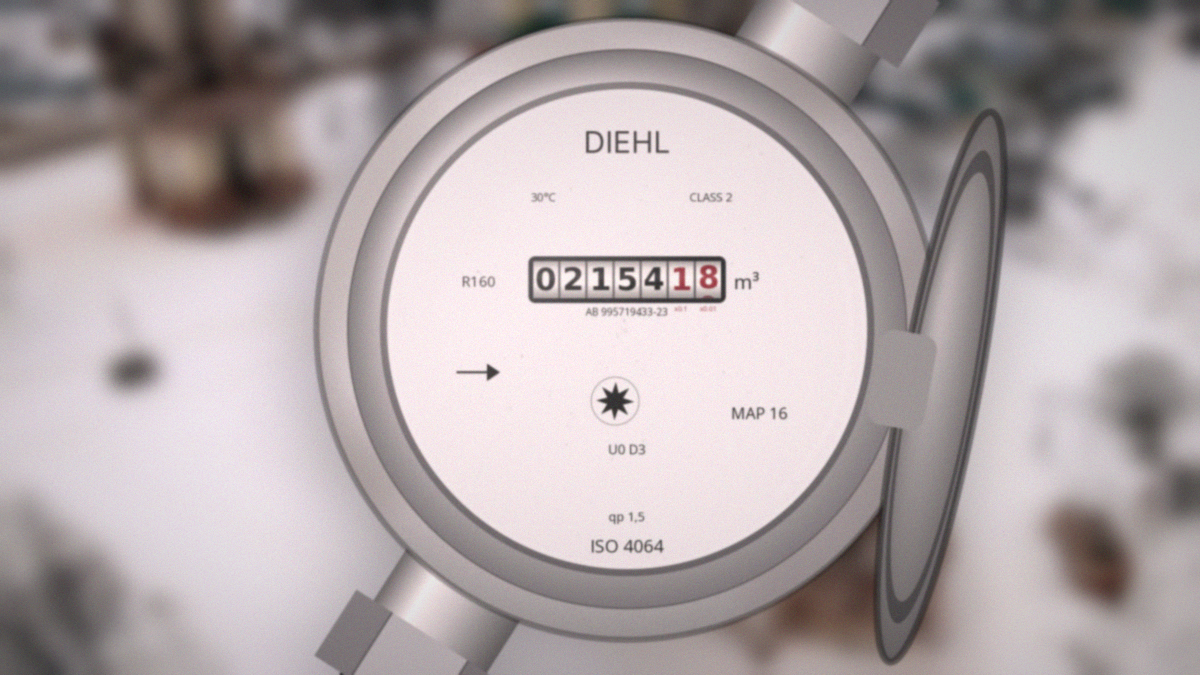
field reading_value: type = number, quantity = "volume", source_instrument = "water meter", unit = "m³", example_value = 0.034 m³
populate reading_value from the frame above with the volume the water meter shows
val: 2154.18 m³
